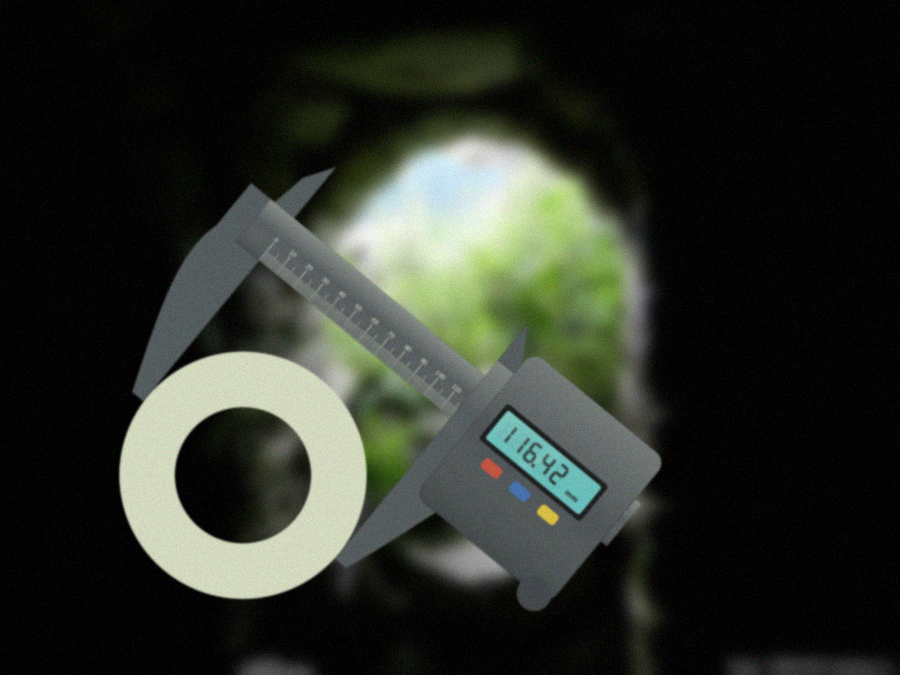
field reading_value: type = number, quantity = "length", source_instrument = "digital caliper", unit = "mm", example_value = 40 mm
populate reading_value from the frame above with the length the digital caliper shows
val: 116.42 mm
